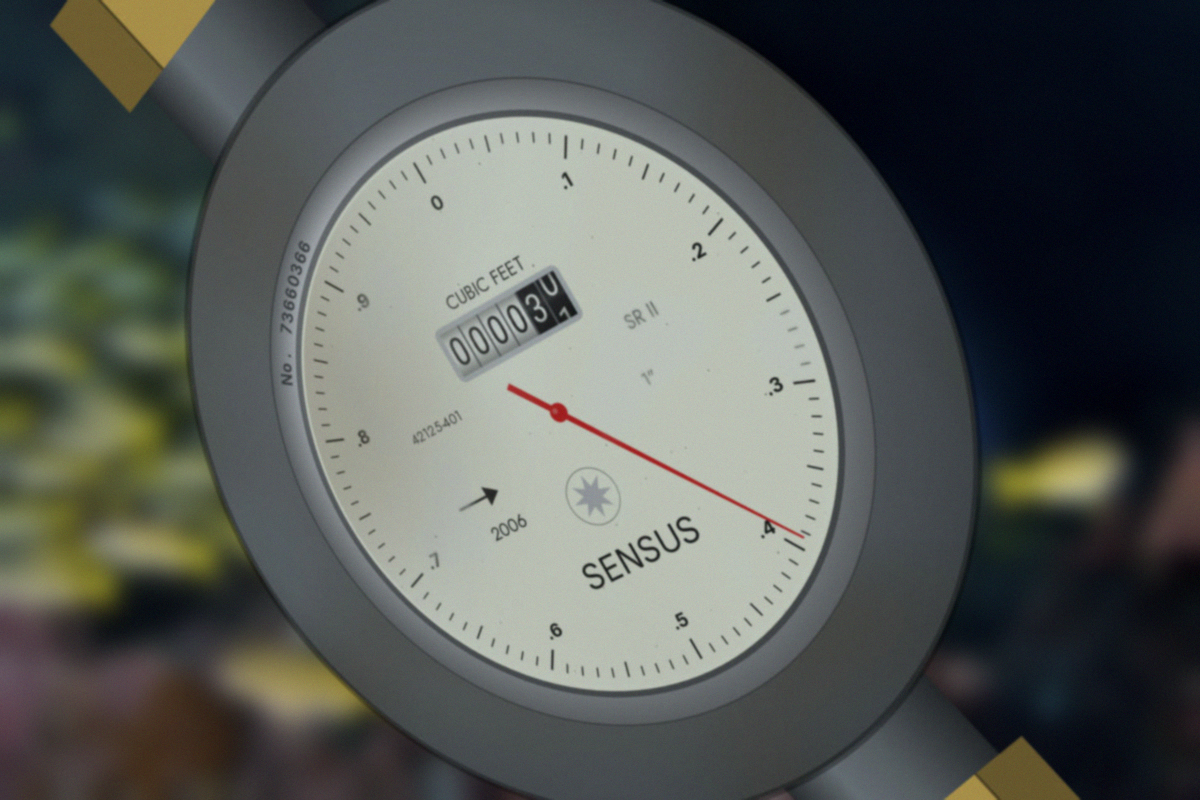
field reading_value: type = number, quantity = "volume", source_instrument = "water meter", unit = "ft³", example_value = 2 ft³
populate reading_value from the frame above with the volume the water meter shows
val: 30.39 ft³
